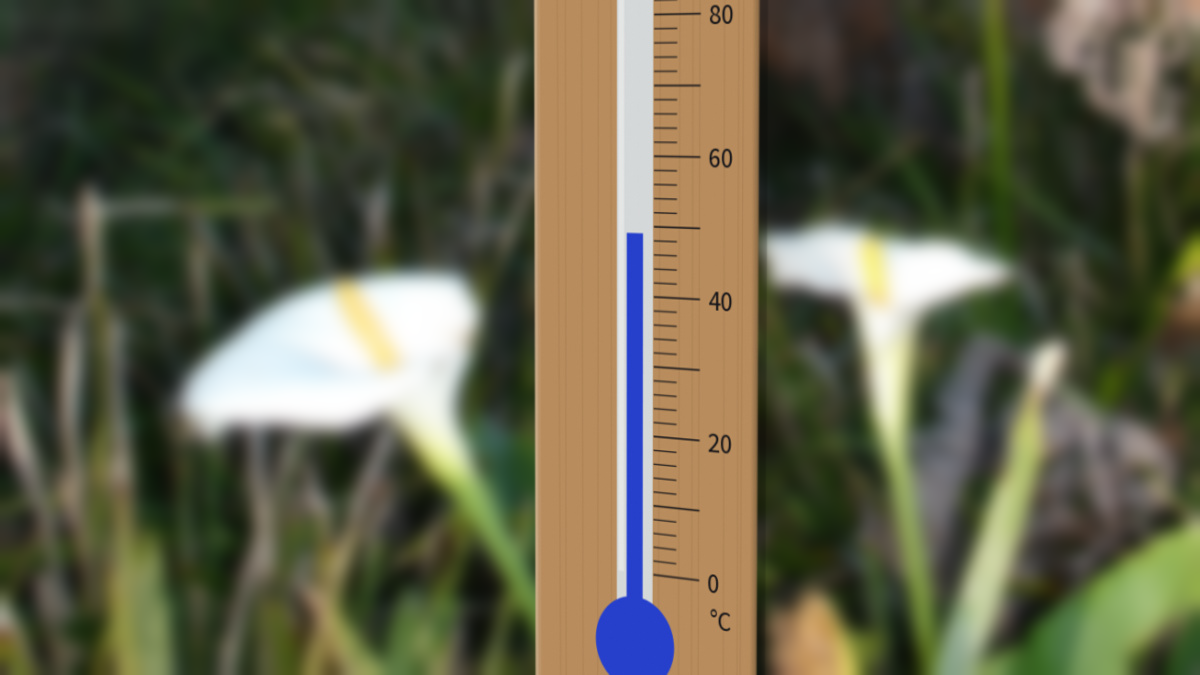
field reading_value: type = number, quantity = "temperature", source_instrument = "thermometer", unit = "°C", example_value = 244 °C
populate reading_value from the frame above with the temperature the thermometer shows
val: 49 °C
